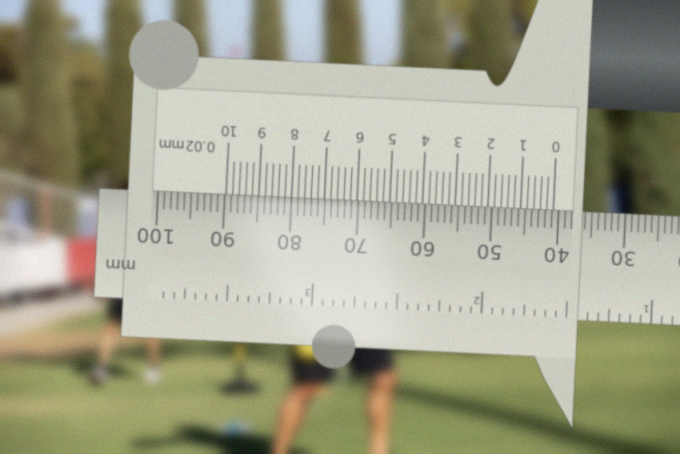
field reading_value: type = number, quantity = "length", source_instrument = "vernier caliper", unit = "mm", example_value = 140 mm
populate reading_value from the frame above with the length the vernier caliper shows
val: 40.8 mm
